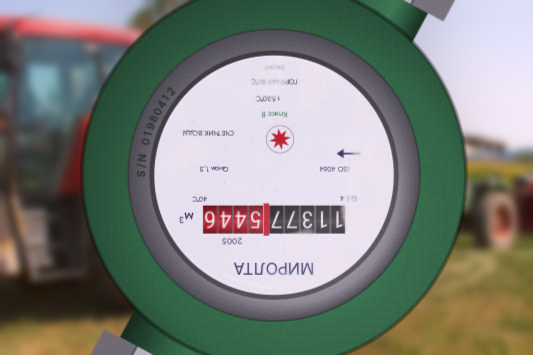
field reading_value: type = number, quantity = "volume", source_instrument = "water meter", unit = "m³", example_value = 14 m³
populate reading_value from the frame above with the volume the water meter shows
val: 11377.5446 m³
